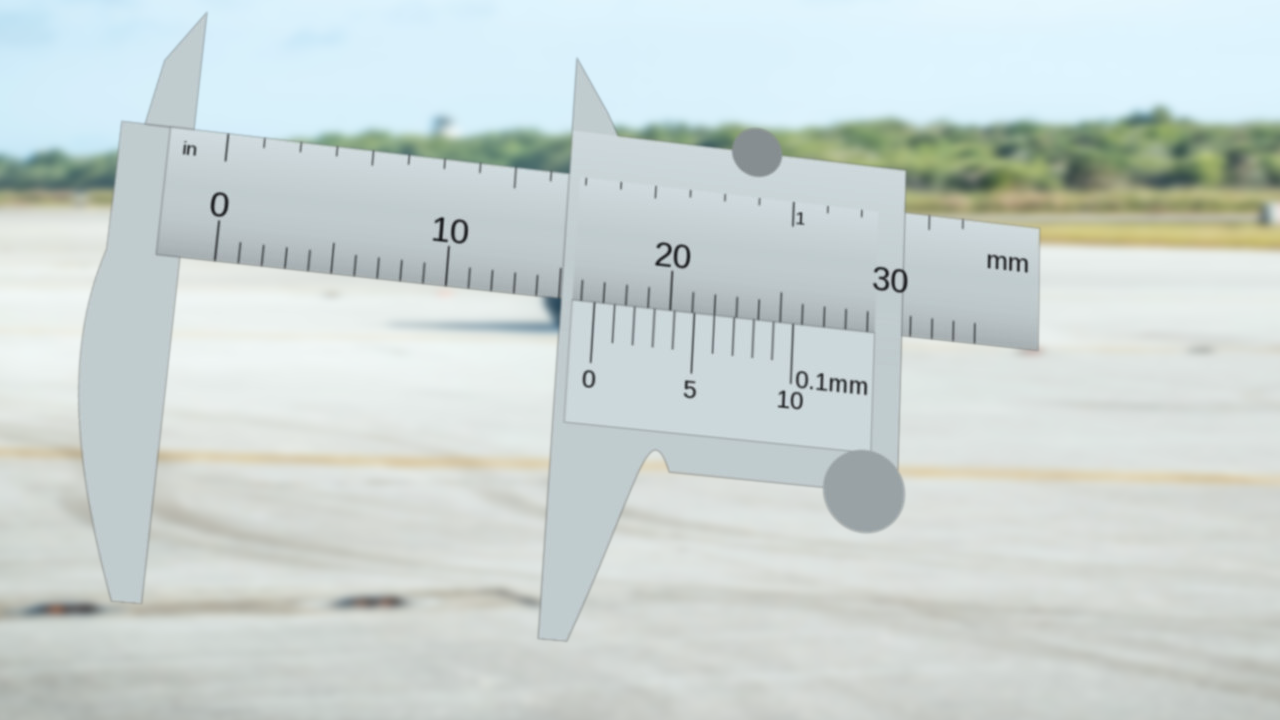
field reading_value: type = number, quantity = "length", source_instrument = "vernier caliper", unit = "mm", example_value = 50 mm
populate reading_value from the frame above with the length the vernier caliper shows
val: 16.6 mm
